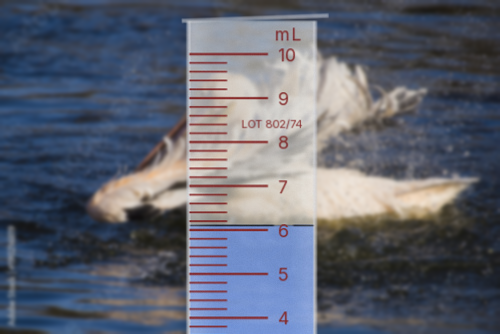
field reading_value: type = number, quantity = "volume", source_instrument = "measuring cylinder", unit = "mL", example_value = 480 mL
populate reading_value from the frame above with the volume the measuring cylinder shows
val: 6.1 mL
